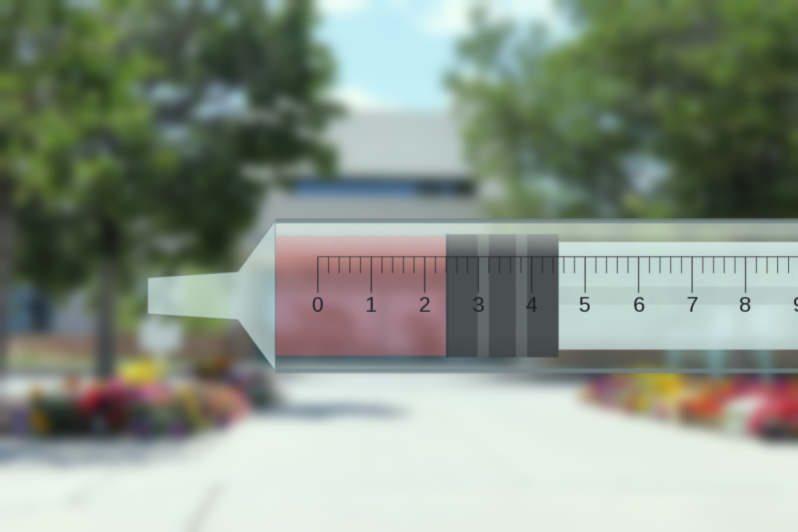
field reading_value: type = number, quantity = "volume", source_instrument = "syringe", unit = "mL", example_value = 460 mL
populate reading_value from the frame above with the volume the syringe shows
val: 2.4 mL
